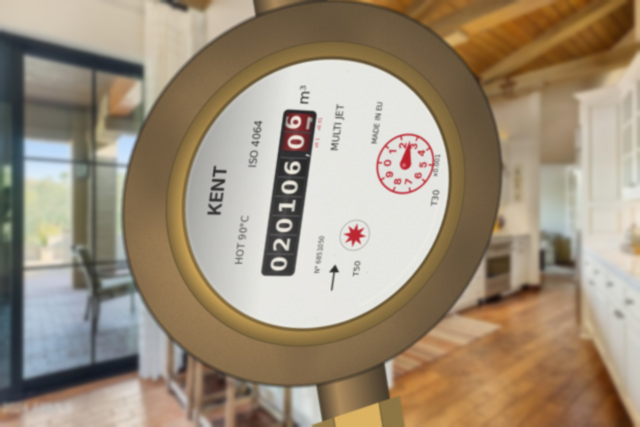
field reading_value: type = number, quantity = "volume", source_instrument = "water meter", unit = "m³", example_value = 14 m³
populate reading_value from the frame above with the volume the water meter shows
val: 20106.062 m³
